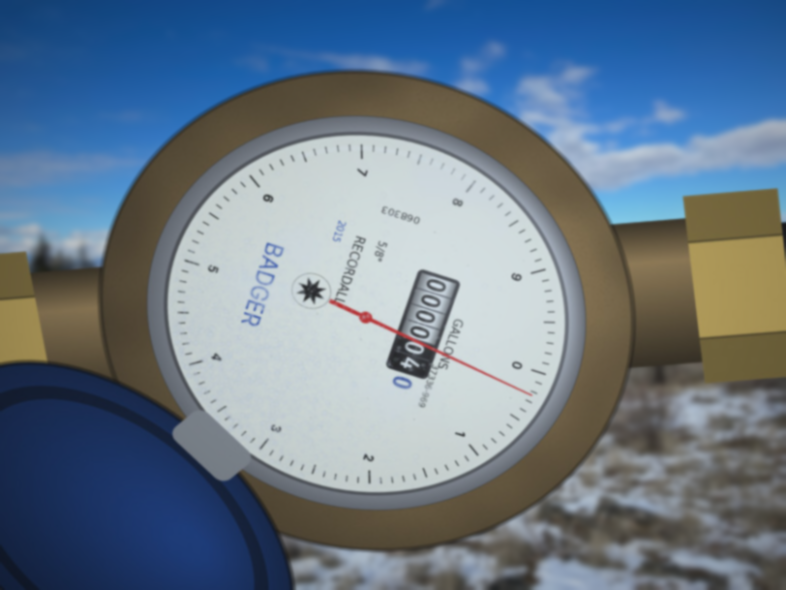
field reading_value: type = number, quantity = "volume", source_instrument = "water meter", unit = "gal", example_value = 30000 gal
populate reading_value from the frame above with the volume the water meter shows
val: 40.2 gal
